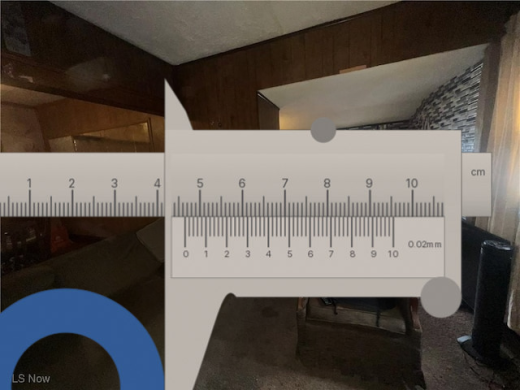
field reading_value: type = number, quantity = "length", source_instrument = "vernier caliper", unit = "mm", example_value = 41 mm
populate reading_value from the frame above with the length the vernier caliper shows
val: 46.5 mm
